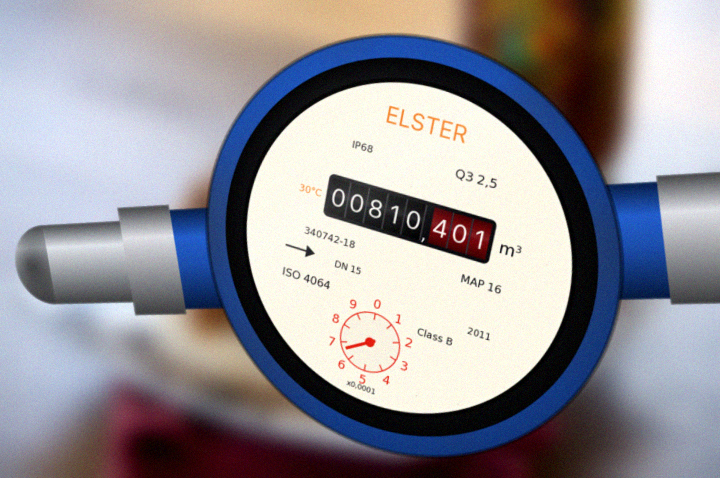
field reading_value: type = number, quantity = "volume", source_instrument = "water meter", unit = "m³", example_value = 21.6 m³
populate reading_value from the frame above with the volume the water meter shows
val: 810.4016 m³
